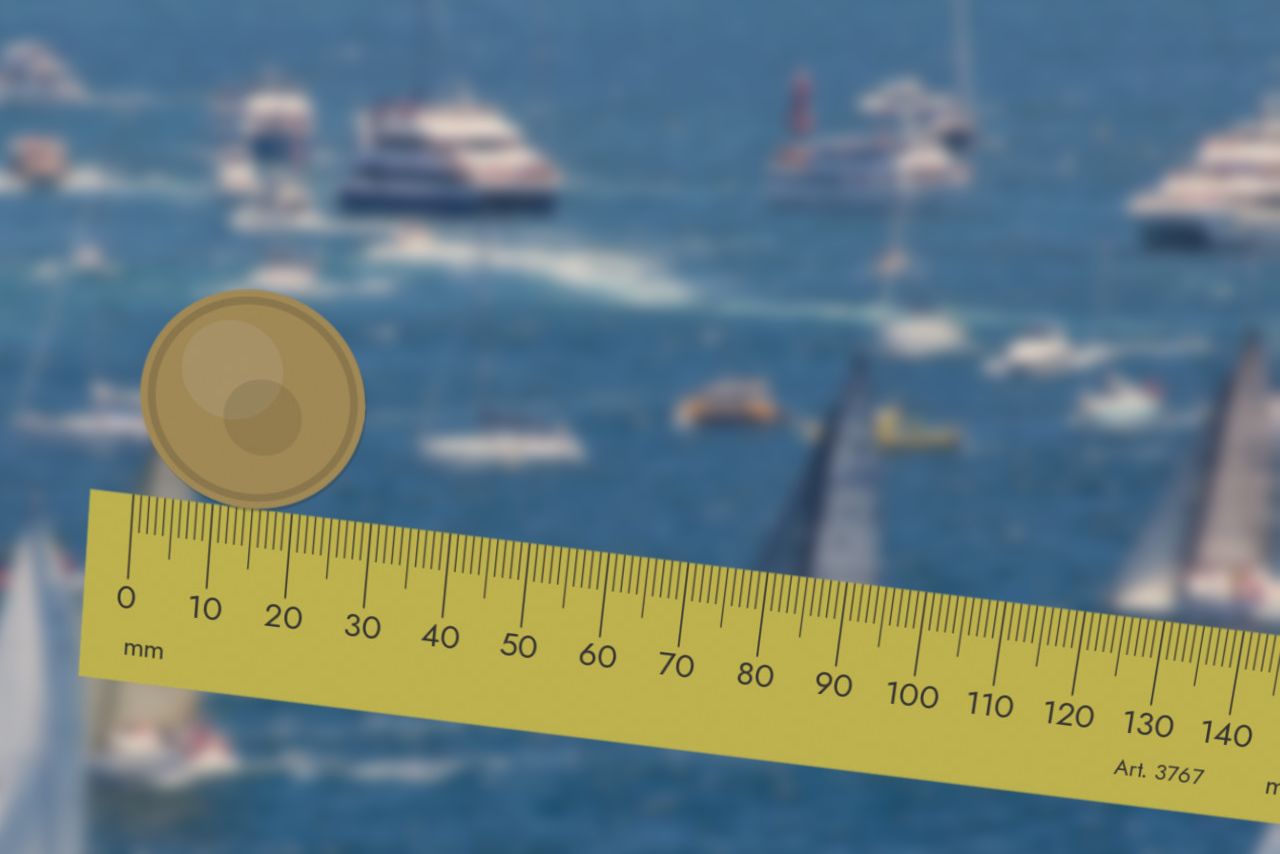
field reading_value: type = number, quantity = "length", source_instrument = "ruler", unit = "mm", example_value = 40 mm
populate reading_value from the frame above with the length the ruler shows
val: 28 mm
